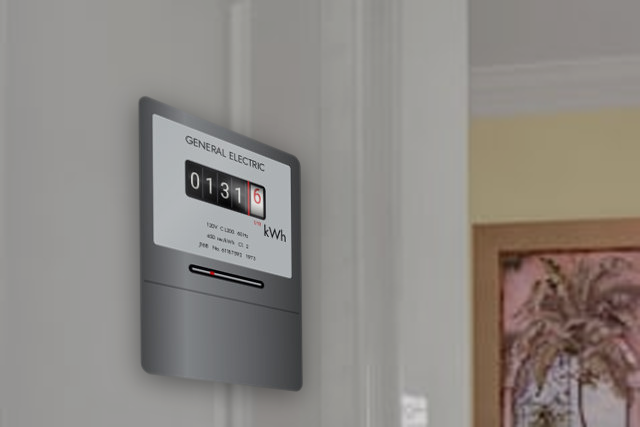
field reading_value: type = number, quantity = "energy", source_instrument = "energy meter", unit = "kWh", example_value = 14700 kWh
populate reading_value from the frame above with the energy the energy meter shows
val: 131.6 kWh
